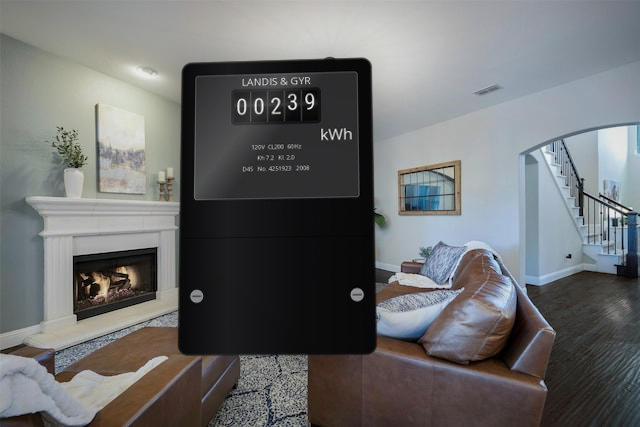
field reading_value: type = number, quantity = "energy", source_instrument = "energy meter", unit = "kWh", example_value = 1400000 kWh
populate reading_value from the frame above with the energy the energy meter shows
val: 239 kWh
